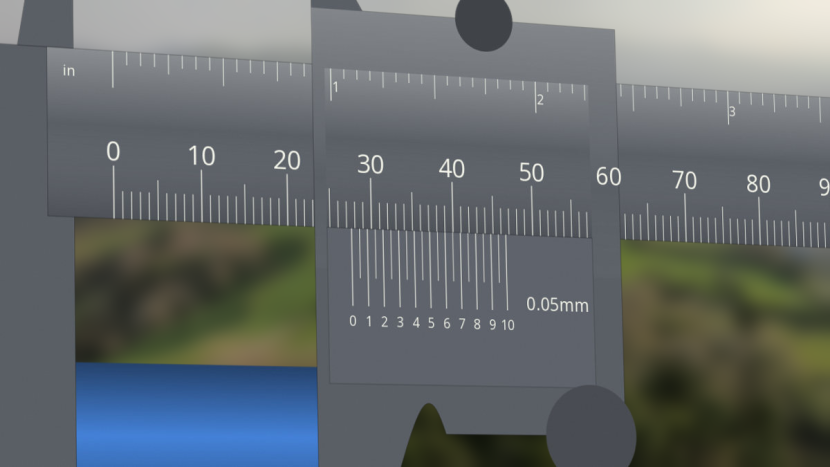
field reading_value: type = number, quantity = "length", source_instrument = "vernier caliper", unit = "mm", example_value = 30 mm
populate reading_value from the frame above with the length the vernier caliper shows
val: 27.6 mm
